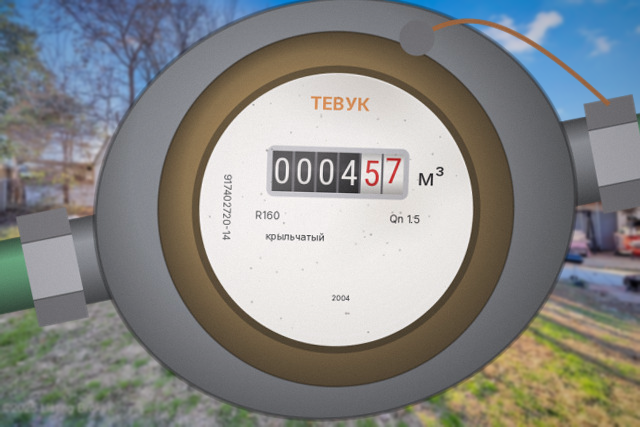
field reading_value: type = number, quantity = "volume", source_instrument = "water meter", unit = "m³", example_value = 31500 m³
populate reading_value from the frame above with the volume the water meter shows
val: 4.57 m³
